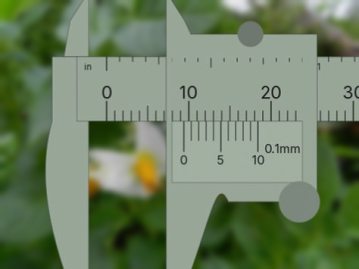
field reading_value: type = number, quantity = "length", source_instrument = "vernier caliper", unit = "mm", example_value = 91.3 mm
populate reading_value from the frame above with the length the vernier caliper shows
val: 9.4 mm
